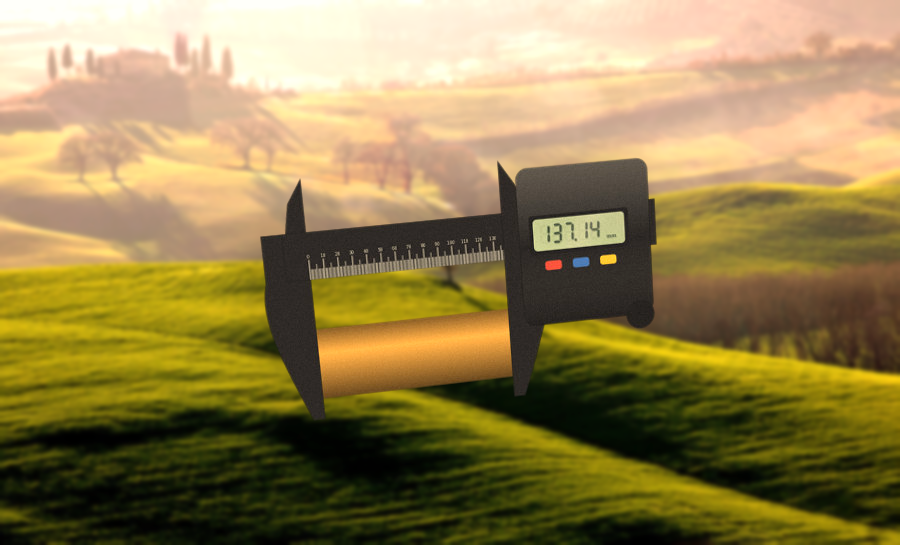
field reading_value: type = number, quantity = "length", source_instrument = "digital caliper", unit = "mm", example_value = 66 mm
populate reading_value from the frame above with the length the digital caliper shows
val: 137.14 mm
